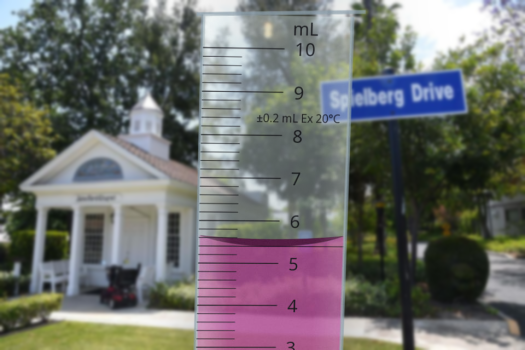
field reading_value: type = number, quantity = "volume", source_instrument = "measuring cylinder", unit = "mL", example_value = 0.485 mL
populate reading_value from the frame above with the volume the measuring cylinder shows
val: 5.4 mL
